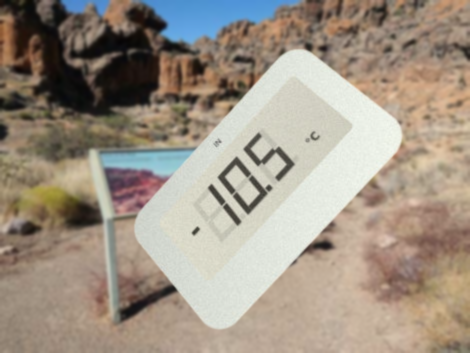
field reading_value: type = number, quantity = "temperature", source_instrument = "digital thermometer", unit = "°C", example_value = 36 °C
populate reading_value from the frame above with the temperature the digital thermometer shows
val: -10.5 °C
